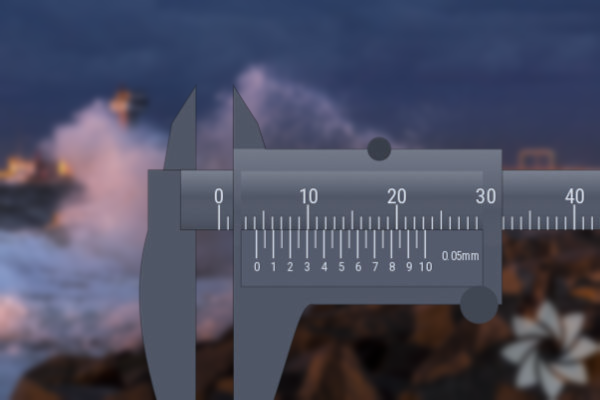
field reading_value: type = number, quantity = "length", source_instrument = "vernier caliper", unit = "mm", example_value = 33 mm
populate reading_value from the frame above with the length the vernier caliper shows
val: 4.2 mm
